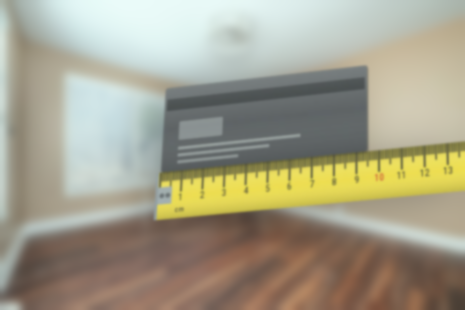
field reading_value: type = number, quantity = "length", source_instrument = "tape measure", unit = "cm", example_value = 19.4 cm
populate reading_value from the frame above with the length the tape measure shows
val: 9.5 cm
